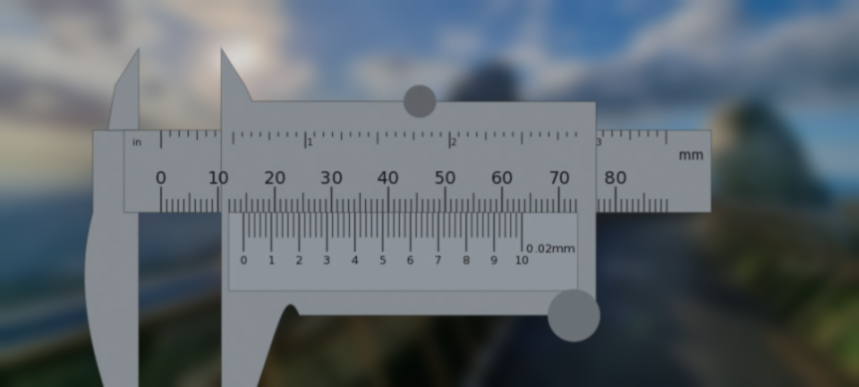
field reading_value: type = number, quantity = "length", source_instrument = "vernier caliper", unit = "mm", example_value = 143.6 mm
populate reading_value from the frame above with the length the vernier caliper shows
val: 14.5 mm
